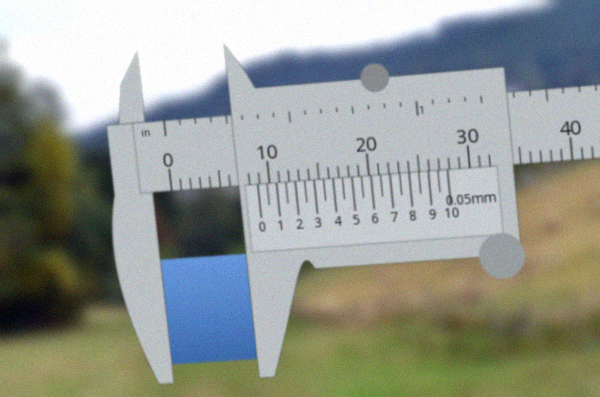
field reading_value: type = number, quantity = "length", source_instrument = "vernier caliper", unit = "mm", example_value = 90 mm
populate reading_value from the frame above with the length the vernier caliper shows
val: 8.8 mm
